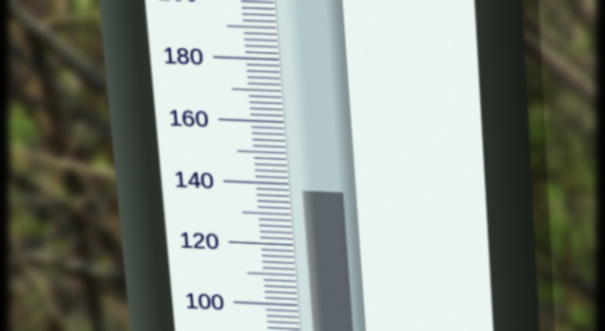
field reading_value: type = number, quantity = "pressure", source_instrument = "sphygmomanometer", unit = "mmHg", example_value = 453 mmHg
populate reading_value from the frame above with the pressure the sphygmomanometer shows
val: 138 mmHg
